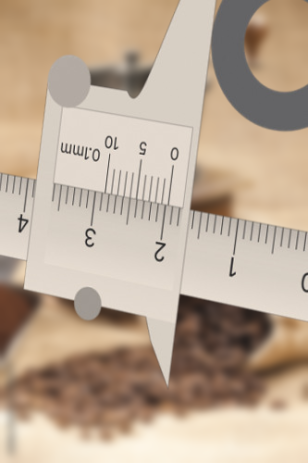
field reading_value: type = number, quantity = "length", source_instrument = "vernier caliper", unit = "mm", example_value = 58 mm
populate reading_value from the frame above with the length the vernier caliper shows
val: 19.6 mm
